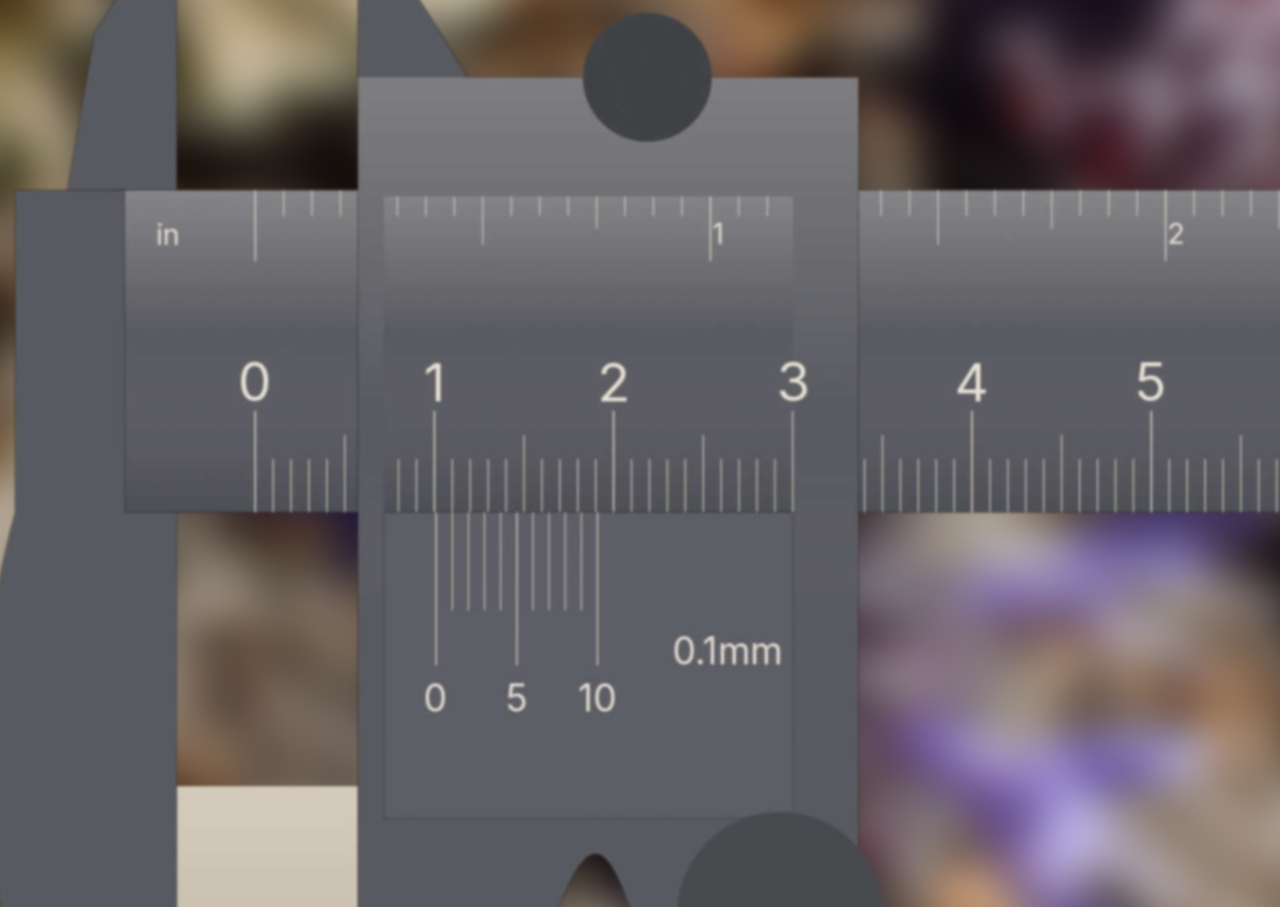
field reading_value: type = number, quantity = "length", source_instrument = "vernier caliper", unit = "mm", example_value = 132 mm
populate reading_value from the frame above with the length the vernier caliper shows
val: 10.1 mm
